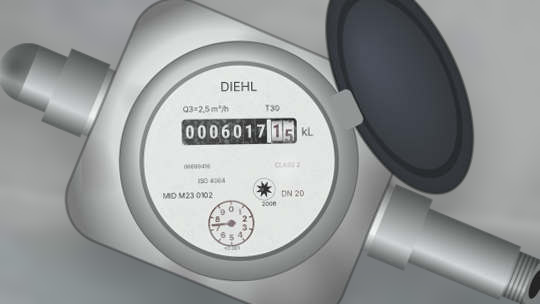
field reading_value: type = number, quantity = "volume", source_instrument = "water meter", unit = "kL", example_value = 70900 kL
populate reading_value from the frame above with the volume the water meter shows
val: 6017.147 kL
